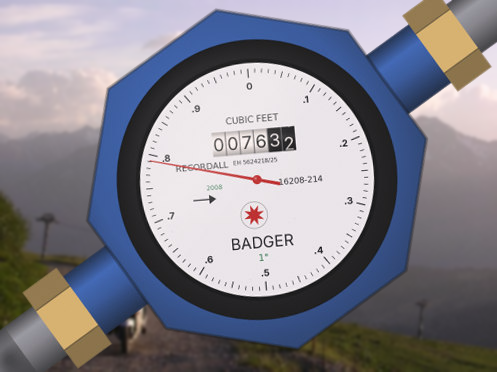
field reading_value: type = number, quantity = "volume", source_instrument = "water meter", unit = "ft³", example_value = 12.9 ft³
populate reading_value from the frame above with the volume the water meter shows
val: 7631.79 ft³
